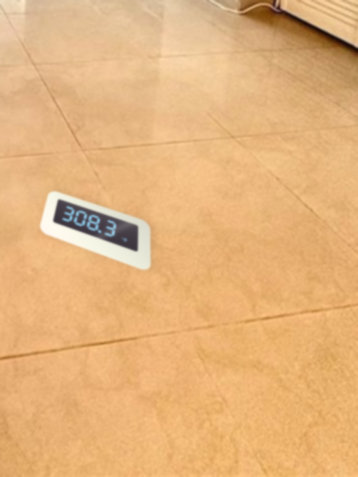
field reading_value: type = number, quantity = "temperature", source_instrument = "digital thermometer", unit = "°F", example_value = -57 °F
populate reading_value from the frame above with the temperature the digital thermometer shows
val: 308.3 °F
